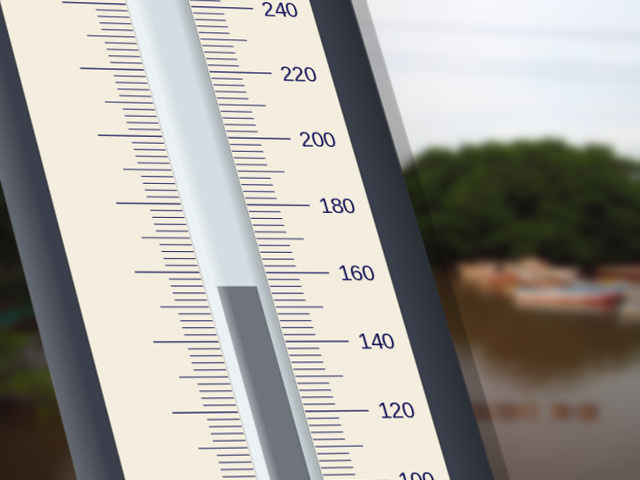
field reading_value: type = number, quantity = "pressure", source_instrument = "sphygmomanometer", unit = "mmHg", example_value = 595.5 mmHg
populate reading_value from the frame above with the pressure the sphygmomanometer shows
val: 156 mmHg
